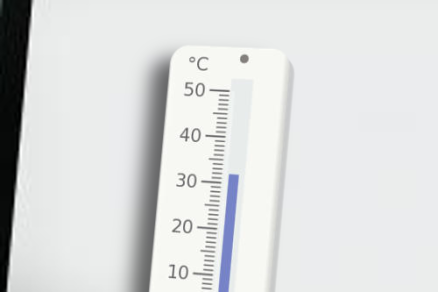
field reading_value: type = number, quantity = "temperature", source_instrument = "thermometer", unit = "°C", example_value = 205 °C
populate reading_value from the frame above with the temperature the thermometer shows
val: 32 °C
